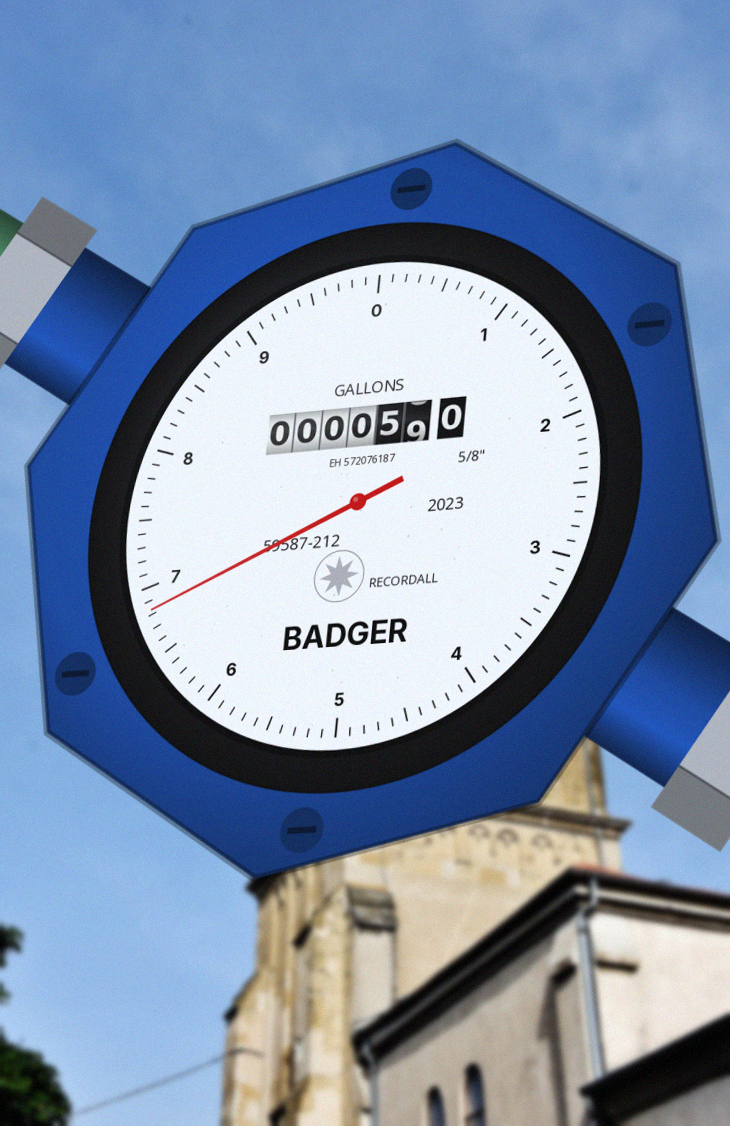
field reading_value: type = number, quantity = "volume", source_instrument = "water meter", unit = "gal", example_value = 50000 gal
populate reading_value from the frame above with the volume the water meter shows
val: 586.8 gal
